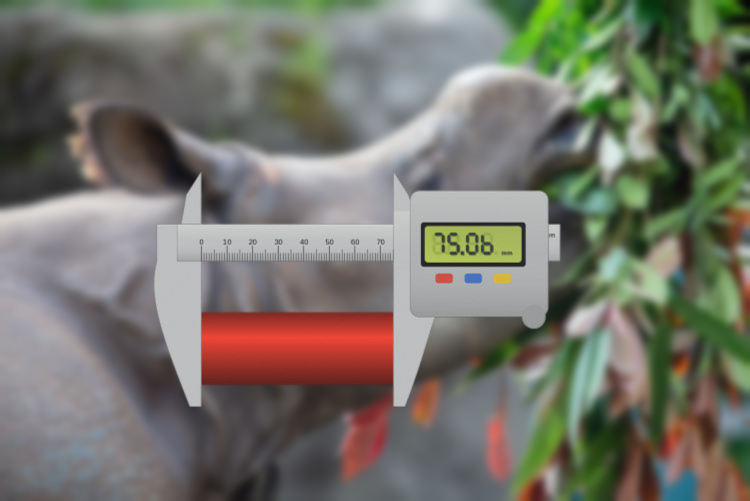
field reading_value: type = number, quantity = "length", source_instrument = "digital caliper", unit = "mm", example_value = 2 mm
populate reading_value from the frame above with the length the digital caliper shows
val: 75.06 mm
